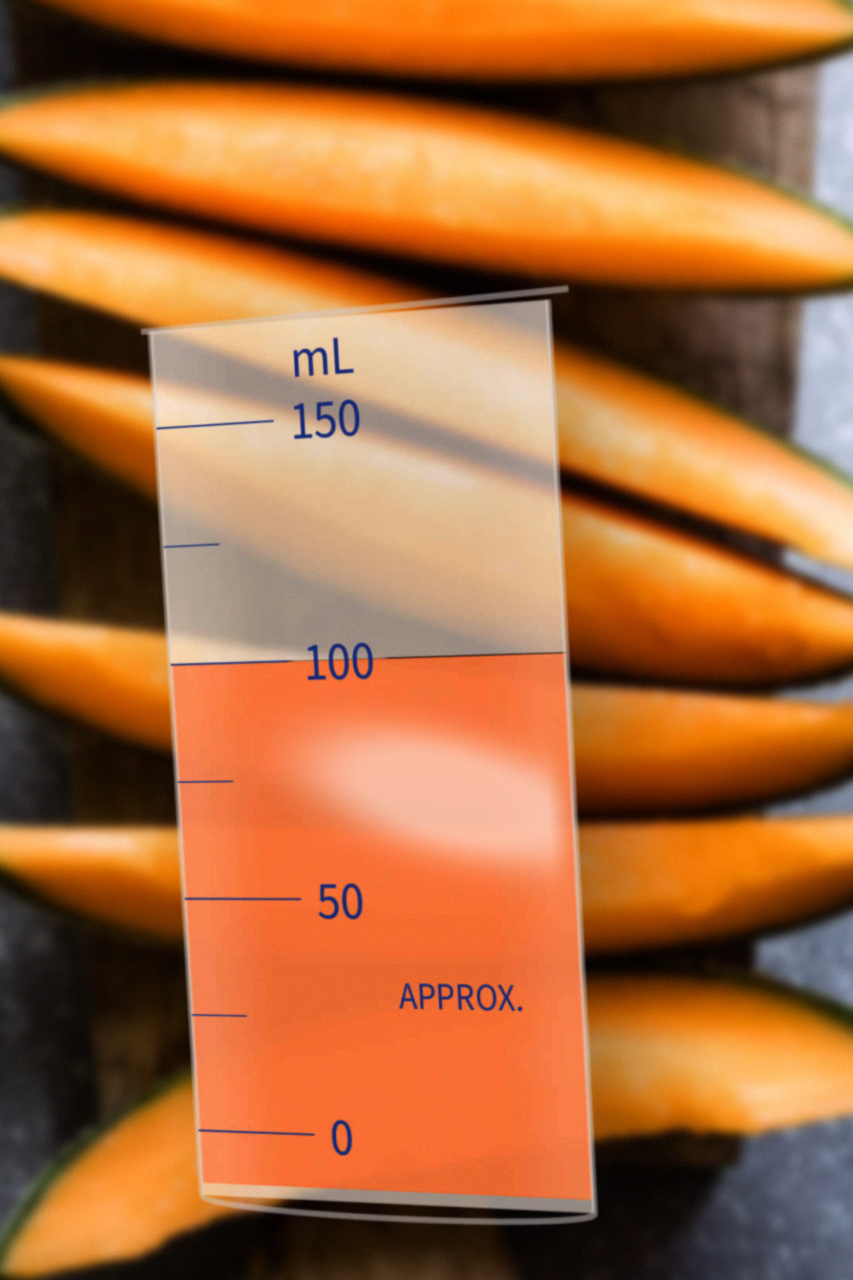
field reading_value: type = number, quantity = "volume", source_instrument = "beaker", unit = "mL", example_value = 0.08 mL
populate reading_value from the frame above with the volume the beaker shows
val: 100 mL
